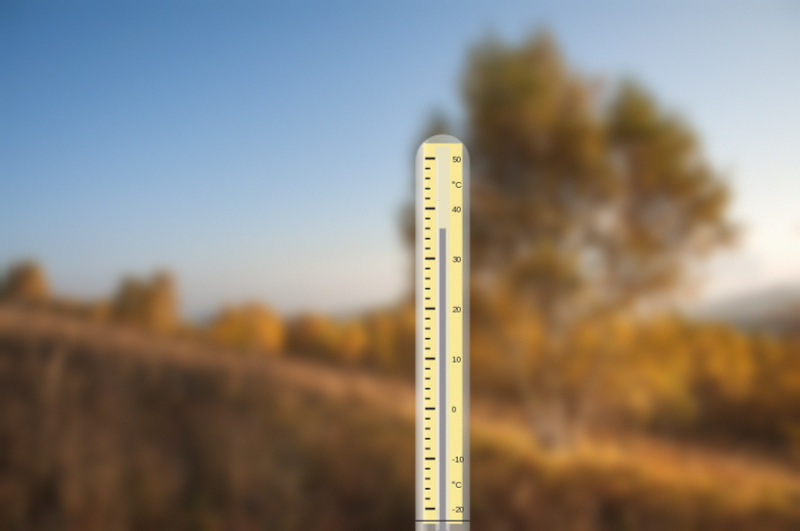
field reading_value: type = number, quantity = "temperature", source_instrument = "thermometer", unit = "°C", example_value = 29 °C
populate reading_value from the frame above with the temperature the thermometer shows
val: 36 °C
